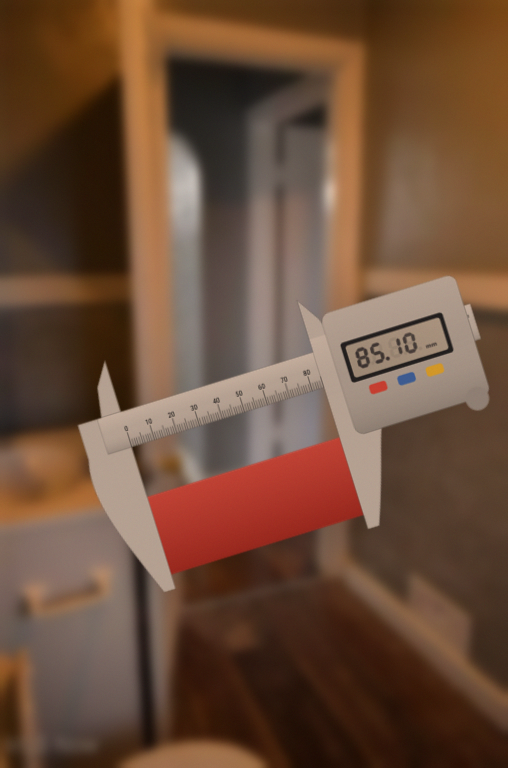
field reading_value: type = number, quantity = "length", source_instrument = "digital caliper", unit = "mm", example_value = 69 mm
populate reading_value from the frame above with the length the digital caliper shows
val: 85.10 mm
